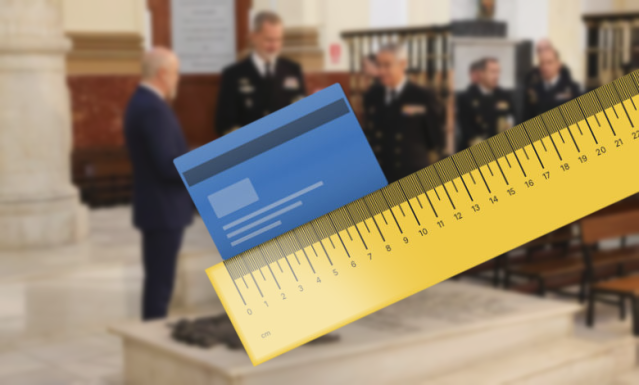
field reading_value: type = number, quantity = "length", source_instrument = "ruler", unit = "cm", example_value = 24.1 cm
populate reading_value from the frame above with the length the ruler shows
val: 9.5 cm
